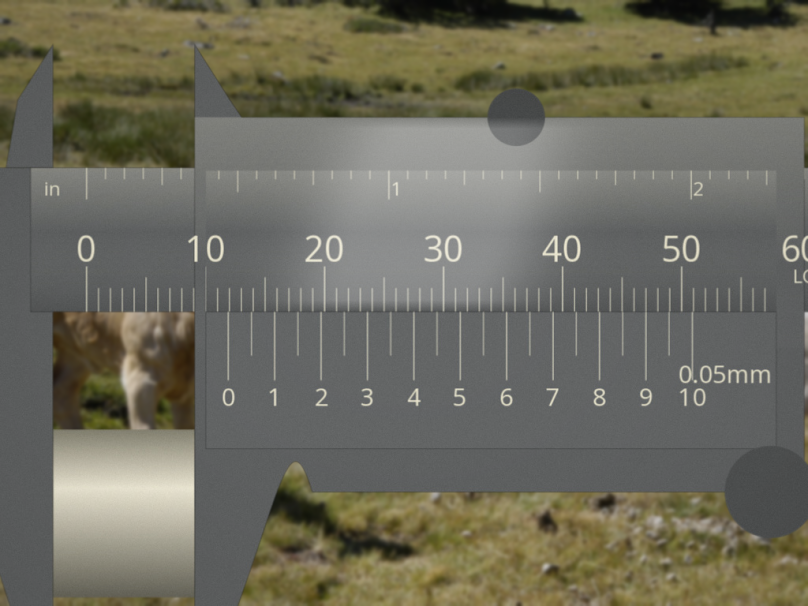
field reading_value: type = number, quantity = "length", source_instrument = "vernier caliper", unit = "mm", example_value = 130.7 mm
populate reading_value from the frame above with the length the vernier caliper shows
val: 11.9 mm
